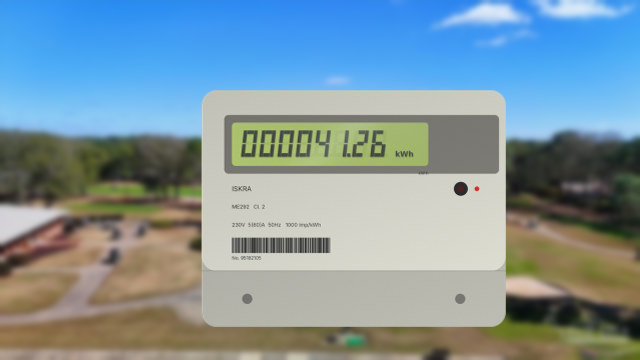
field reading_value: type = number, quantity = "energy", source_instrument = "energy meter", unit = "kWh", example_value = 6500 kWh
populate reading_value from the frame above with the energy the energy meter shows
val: 41.26 kWh
